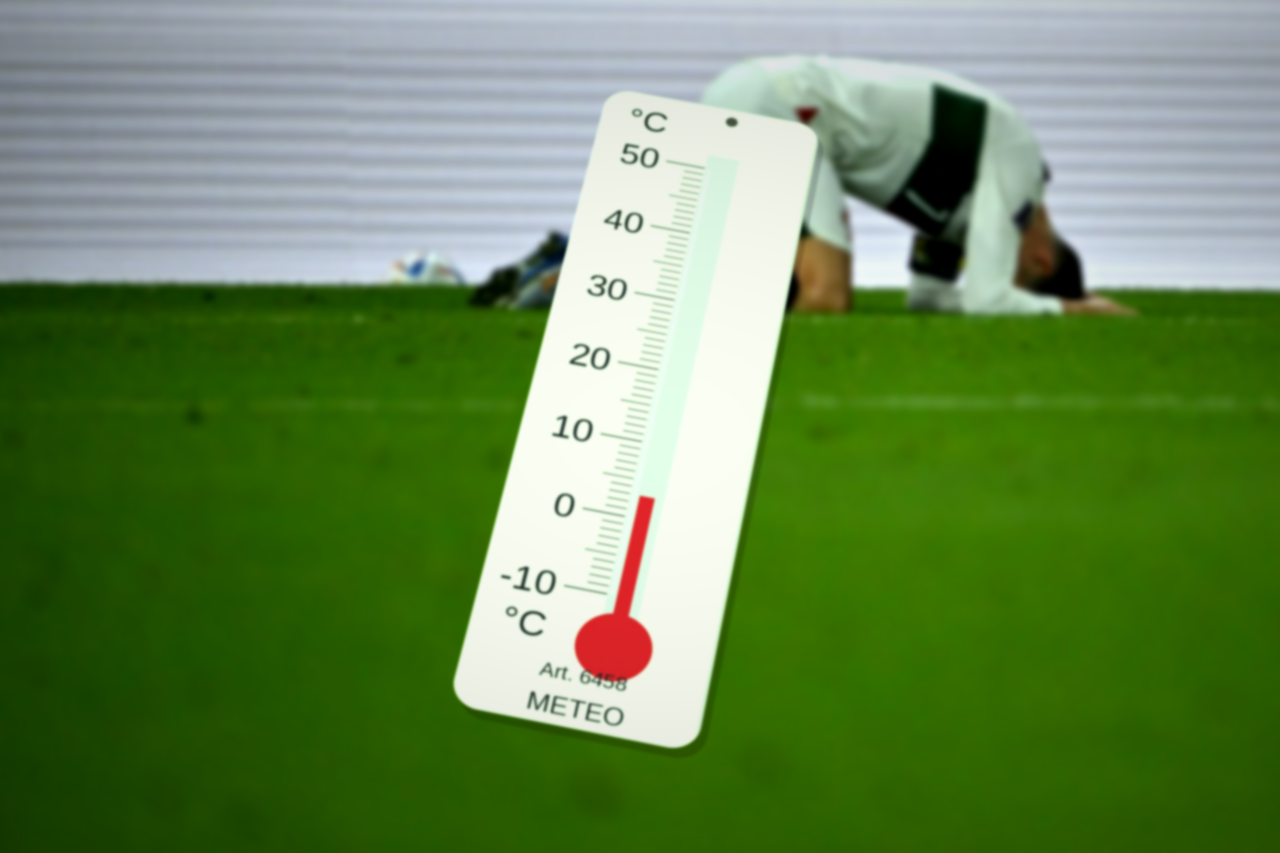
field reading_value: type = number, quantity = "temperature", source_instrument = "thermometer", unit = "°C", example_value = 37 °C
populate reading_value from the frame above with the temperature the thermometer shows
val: 3 °C
